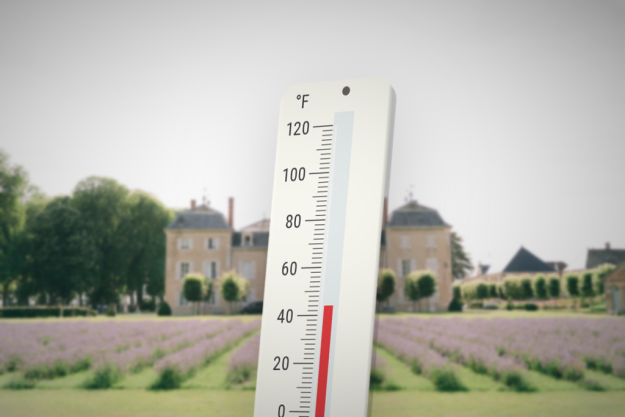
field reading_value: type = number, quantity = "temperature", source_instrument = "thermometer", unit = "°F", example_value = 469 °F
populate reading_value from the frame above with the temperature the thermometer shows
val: 44 °F
